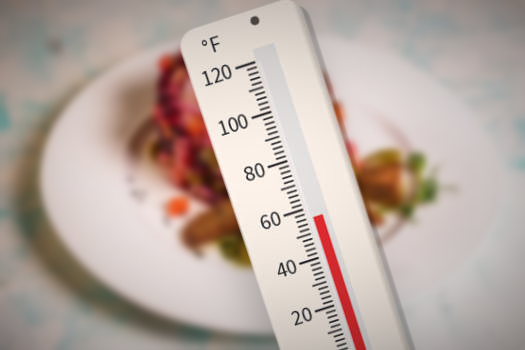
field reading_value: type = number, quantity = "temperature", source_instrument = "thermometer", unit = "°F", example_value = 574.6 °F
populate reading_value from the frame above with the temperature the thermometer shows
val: 56 °F
